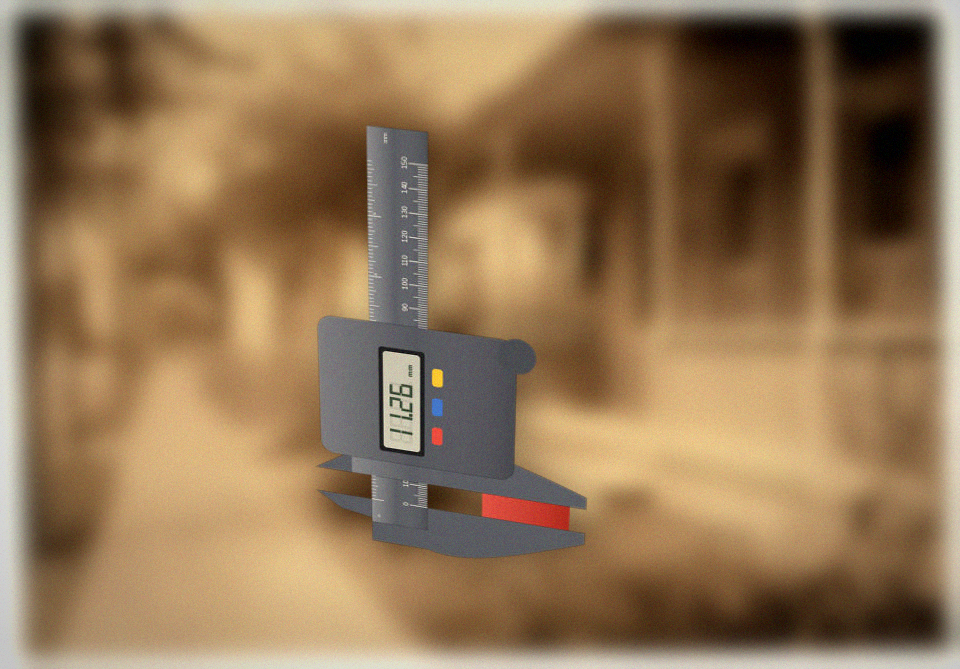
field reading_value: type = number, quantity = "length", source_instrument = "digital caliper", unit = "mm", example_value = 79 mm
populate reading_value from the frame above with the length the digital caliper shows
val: 11.26 mm
